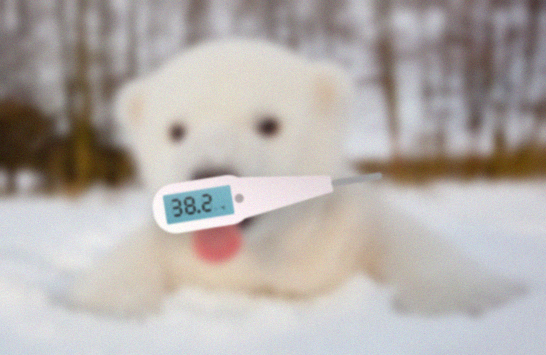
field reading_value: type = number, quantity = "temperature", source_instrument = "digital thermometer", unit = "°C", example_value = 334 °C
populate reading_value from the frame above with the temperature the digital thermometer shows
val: 38.2 °C
